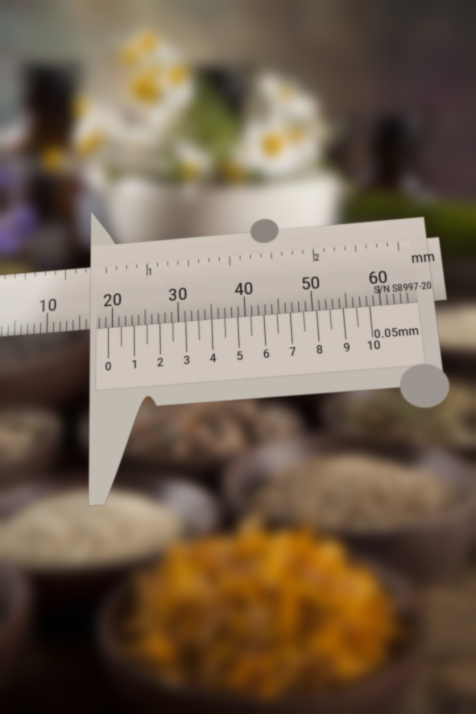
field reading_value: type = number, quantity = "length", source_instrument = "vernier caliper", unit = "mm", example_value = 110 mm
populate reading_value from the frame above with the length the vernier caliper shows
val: 19.4 mm
